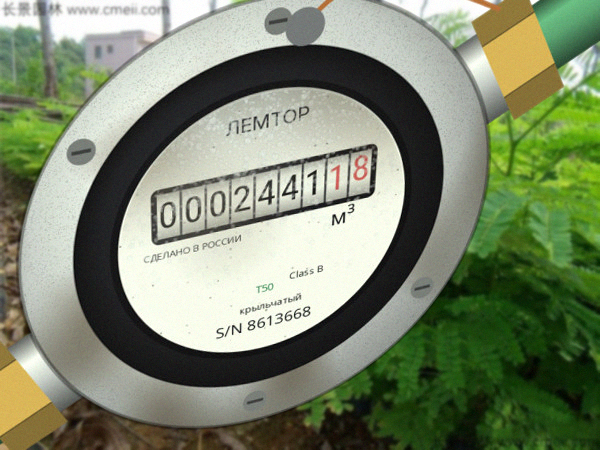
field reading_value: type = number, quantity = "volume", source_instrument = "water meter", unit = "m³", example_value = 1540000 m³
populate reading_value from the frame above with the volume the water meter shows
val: 2441.18 m³
